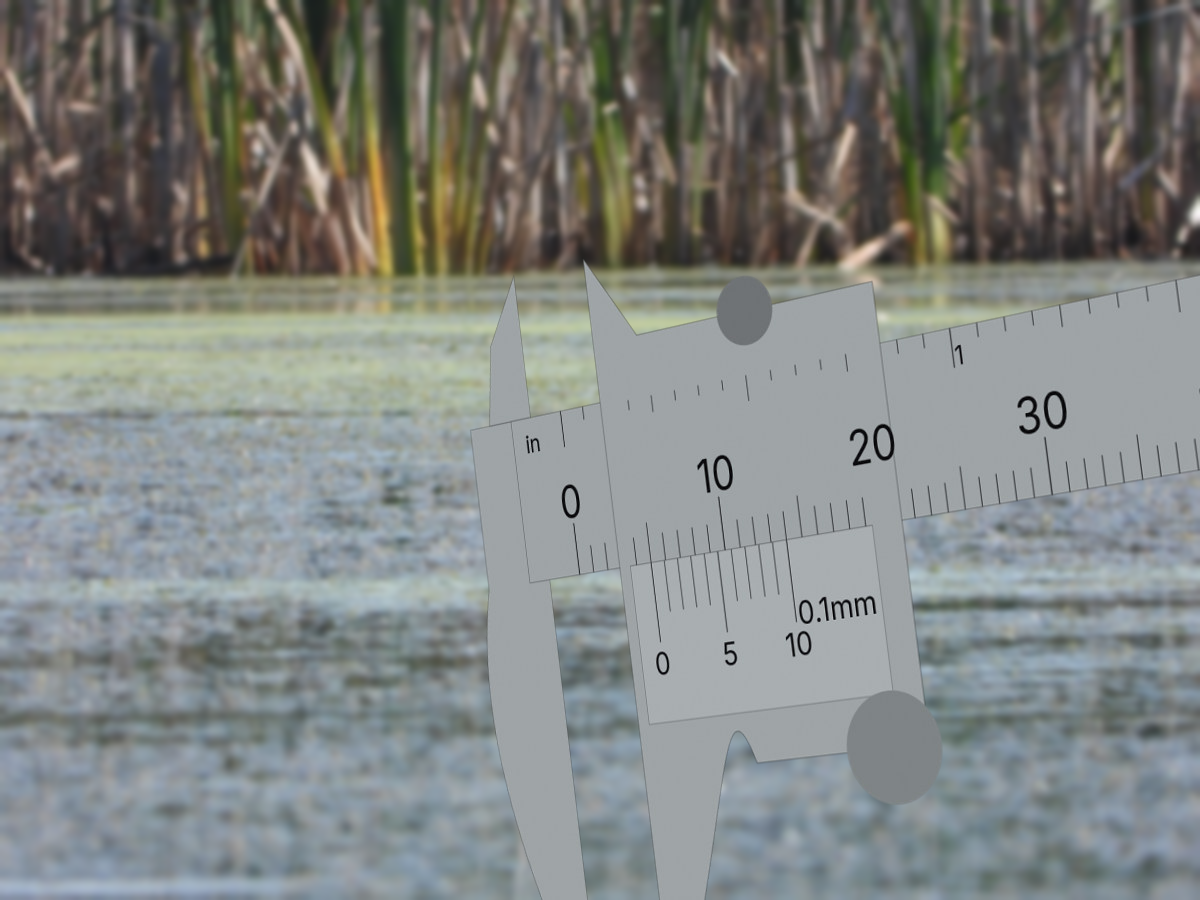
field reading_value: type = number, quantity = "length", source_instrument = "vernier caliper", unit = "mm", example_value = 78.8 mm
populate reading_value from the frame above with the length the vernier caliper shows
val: 5.0 mm
